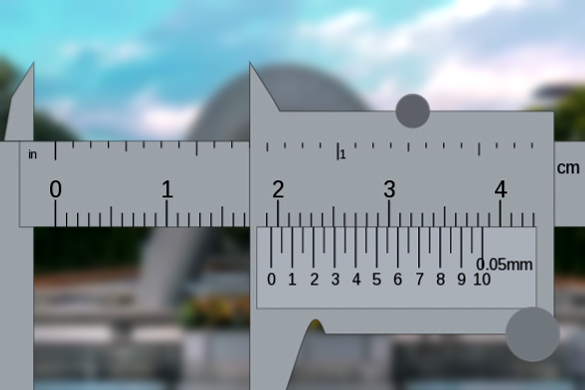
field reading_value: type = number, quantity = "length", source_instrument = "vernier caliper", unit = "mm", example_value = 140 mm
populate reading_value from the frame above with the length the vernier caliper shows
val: 19.4 mm
